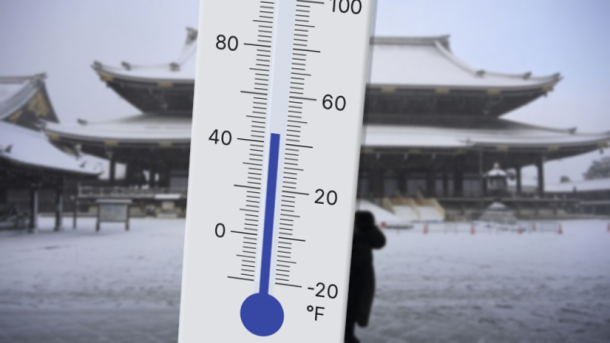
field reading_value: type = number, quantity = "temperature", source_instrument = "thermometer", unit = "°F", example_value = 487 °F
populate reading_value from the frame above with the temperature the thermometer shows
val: 44 °F
